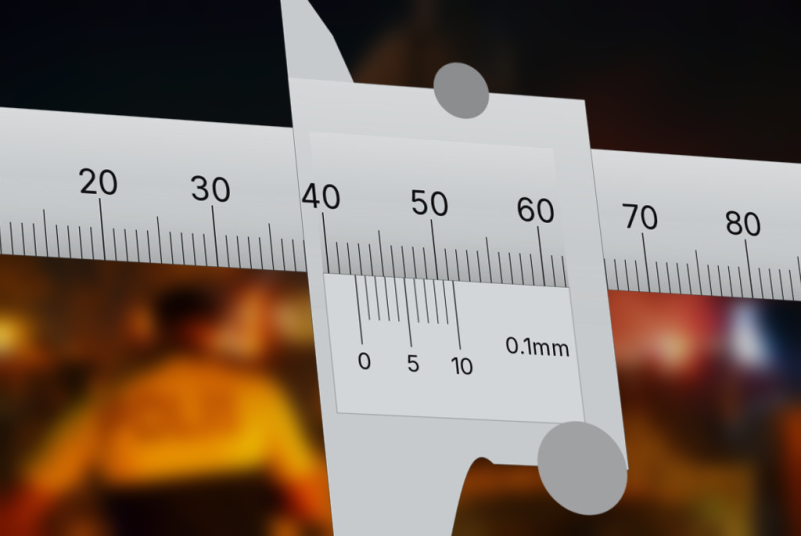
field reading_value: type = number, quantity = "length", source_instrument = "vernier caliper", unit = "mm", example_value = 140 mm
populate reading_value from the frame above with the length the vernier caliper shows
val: 42.4 mm
